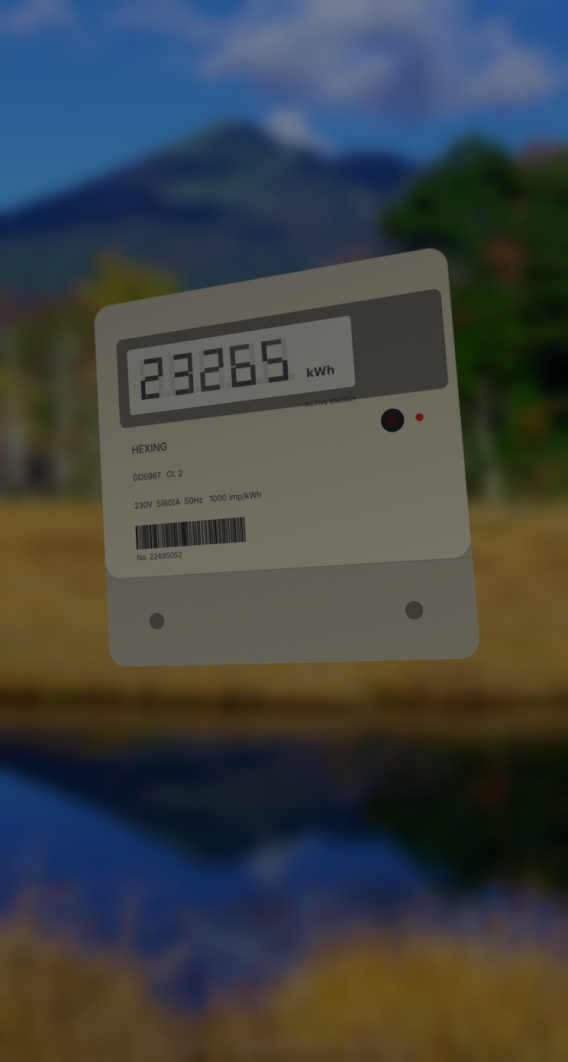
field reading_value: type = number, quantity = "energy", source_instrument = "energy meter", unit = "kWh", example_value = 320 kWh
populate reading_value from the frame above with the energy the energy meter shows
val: 23265 kWh
